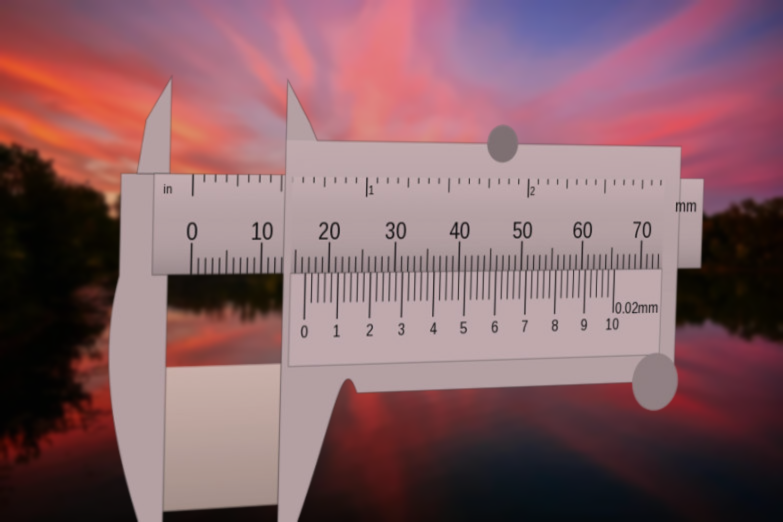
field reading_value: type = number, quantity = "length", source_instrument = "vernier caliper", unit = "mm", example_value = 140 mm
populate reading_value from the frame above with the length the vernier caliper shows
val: 16.5 mm
